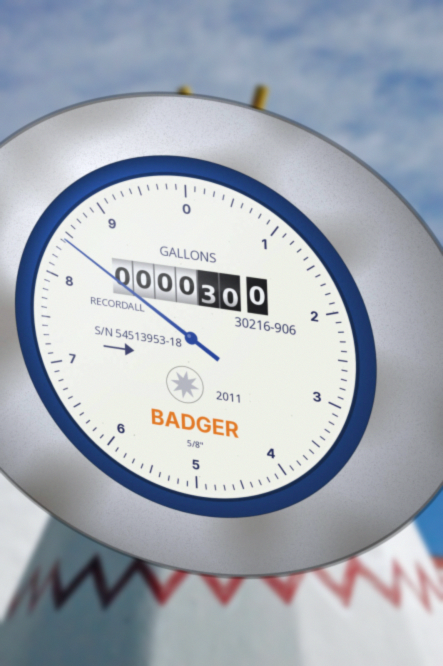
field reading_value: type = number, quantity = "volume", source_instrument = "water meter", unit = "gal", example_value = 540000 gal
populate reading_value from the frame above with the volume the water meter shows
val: 298.4 gal
